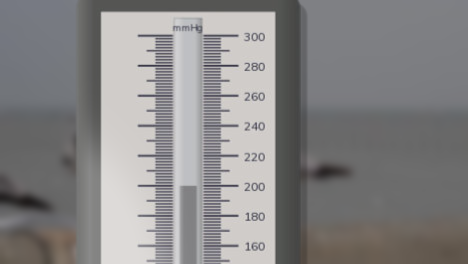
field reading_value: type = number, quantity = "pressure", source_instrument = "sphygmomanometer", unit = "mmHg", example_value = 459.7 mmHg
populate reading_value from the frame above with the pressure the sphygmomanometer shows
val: 200 mmHg
